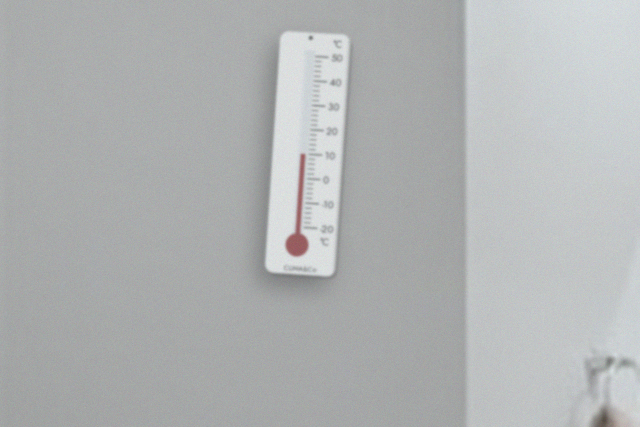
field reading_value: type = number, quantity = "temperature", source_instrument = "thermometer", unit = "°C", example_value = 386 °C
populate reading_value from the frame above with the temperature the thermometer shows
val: 10 °C
